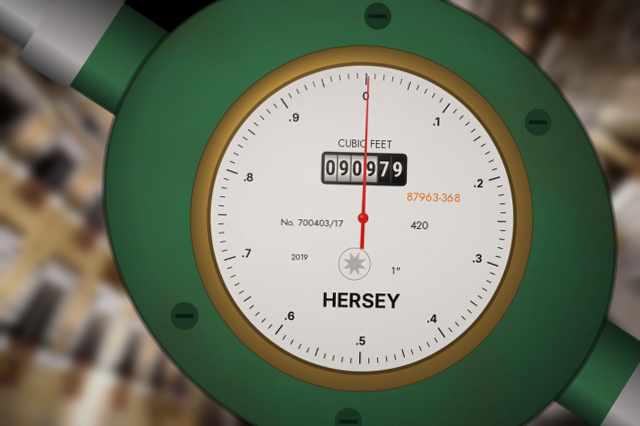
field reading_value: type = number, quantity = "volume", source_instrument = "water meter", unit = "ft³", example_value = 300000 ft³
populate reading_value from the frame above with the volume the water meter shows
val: 90979.00 ft³
